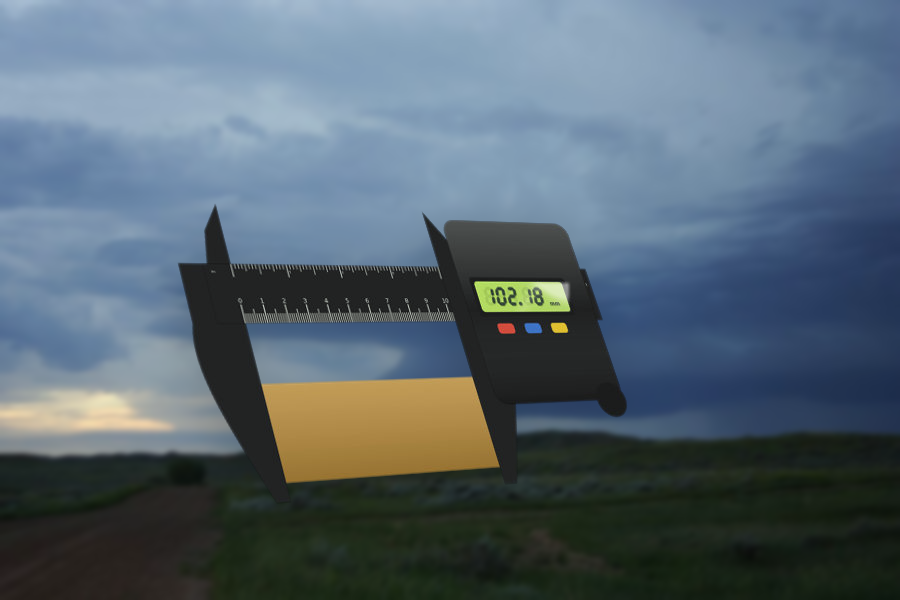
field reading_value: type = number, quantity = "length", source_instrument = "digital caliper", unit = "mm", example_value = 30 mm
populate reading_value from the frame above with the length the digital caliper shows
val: 102.18 mm
